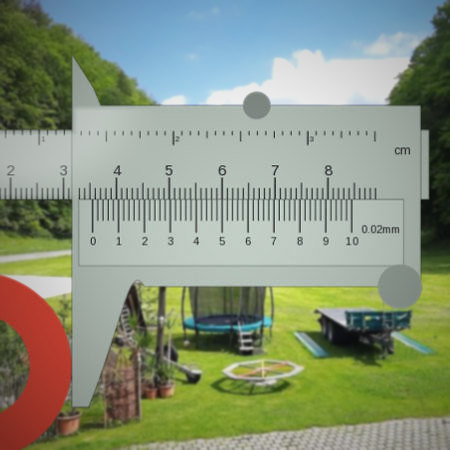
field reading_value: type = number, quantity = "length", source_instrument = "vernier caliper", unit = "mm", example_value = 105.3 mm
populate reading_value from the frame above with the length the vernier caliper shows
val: 35.5 mm
